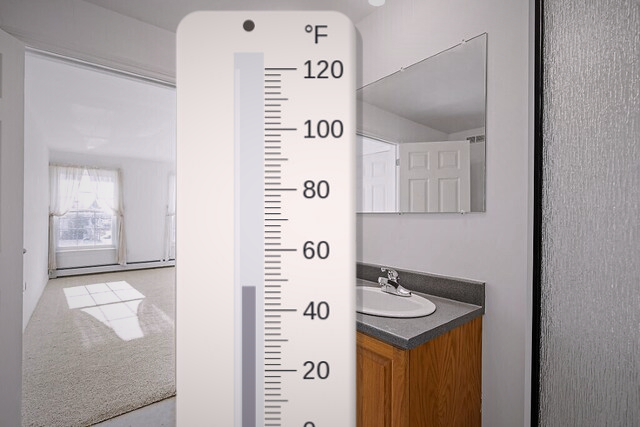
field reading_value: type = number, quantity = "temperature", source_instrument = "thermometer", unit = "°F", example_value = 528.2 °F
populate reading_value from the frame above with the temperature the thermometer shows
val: 48 °F
